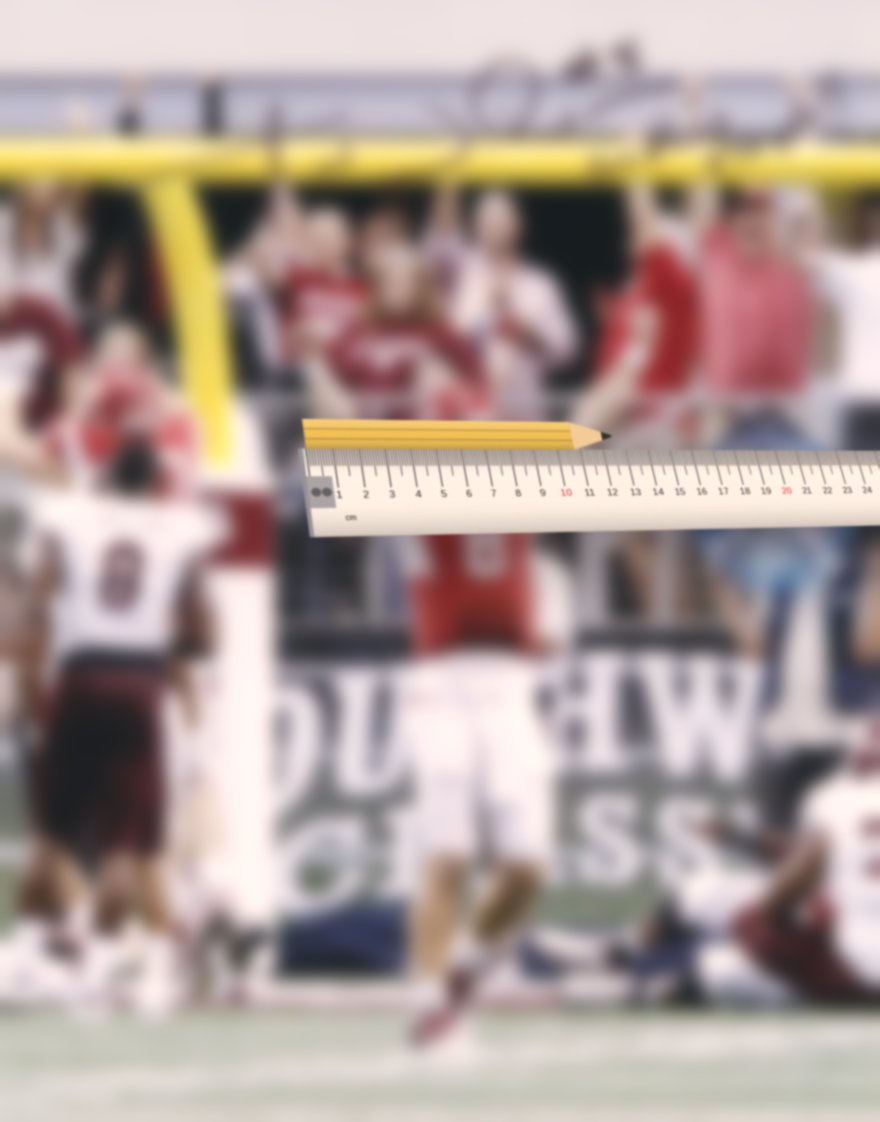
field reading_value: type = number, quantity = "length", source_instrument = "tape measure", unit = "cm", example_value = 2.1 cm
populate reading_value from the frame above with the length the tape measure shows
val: 12.5 cm
